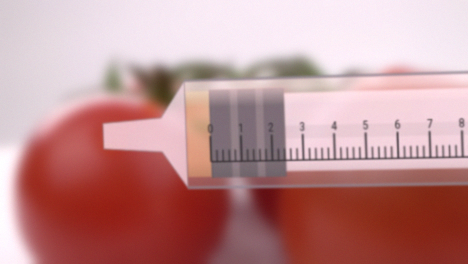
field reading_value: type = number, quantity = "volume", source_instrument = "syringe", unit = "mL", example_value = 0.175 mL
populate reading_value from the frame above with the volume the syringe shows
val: 0 mL
